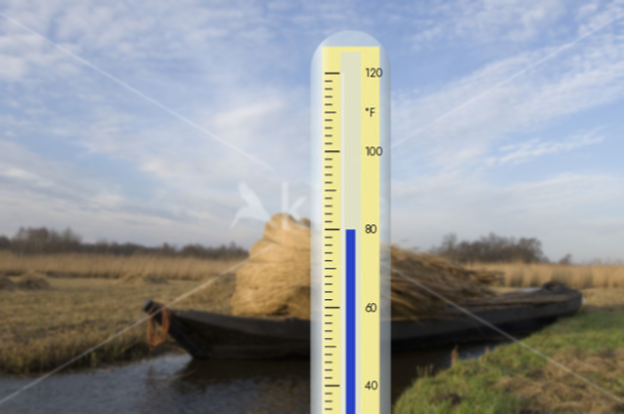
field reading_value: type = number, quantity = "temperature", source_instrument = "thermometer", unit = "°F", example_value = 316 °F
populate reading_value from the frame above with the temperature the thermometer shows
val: 80 °F
